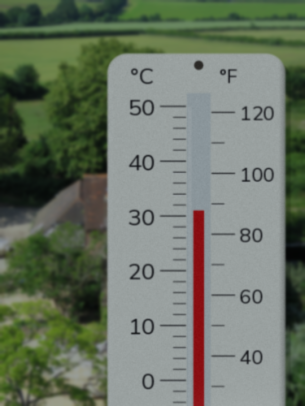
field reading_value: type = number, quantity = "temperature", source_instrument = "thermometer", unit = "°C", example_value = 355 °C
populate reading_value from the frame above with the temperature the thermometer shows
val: 31 °C
